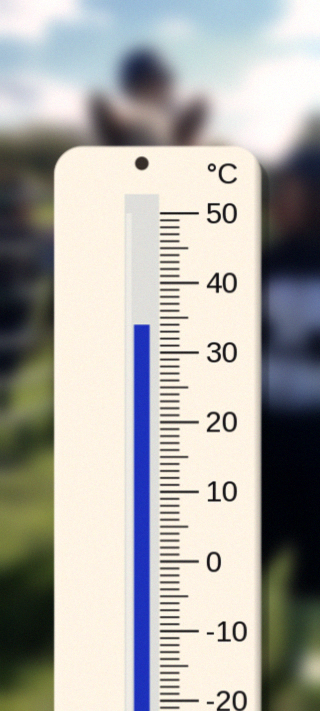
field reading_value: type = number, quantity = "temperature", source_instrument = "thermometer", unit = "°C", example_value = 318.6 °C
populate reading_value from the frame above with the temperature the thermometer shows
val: 34 °C
